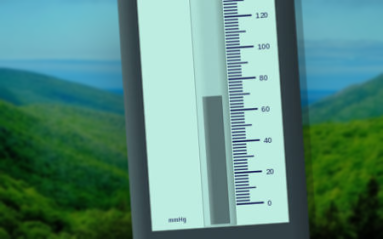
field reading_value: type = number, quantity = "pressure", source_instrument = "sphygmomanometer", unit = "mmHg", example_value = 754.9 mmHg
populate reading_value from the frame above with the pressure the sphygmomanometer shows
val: 70 mmHg
